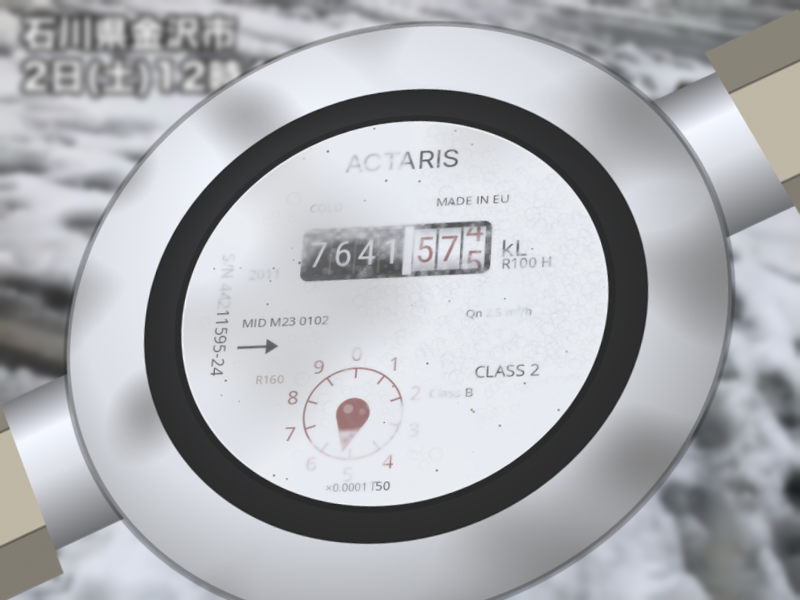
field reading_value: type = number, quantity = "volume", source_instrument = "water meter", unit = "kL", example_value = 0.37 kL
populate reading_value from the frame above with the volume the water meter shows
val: 7641.5745 kL
